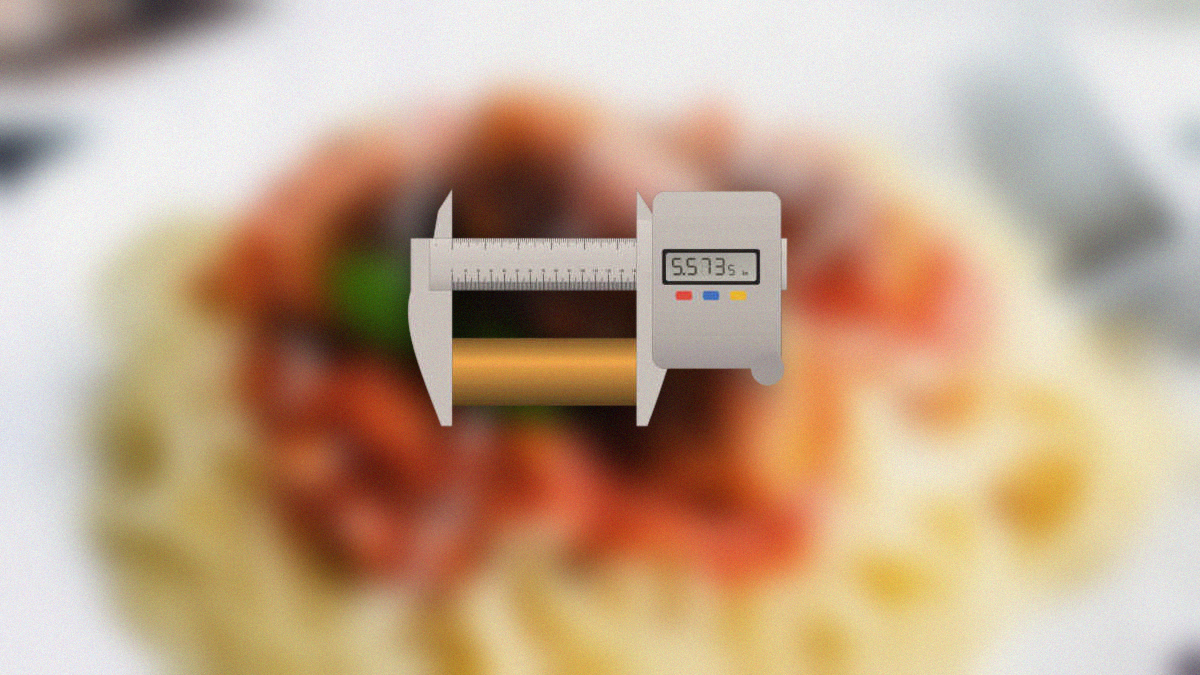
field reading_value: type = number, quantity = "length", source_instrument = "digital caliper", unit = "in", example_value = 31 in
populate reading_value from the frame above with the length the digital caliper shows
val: 5.5735 in
